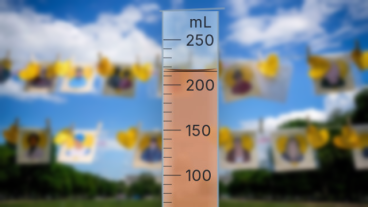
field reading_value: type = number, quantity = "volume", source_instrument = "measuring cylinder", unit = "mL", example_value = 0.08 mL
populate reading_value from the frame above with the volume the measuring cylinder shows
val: 215 mL
